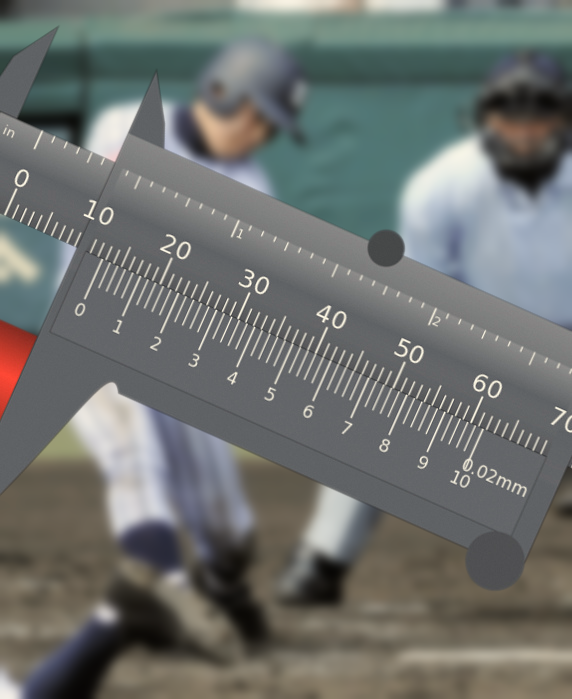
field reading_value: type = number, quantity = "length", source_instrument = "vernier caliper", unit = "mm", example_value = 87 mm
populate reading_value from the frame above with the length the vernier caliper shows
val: 12.6 mm
